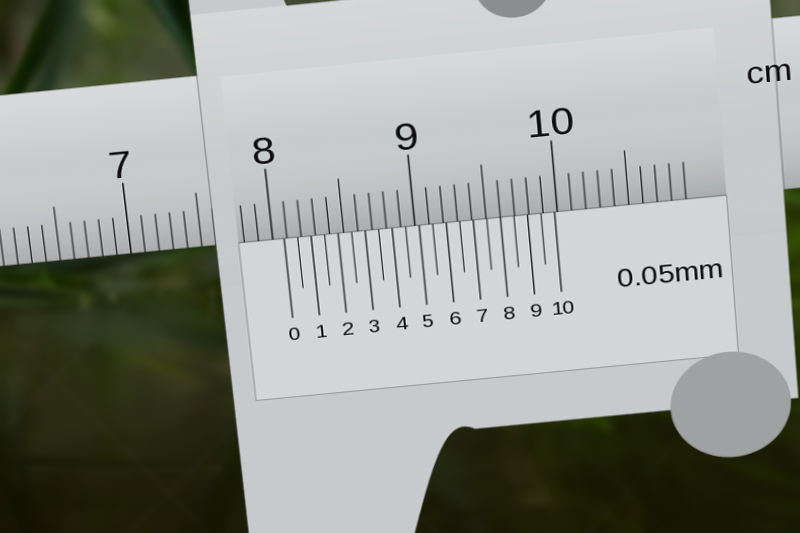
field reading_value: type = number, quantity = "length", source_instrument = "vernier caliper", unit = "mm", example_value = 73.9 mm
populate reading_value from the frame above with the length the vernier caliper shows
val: 80.8 mm
